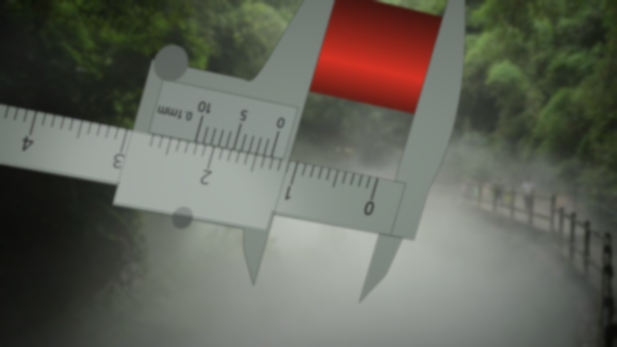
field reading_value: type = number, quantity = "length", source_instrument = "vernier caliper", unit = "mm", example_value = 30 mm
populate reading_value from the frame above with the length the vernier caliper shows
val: 13.2 mm
